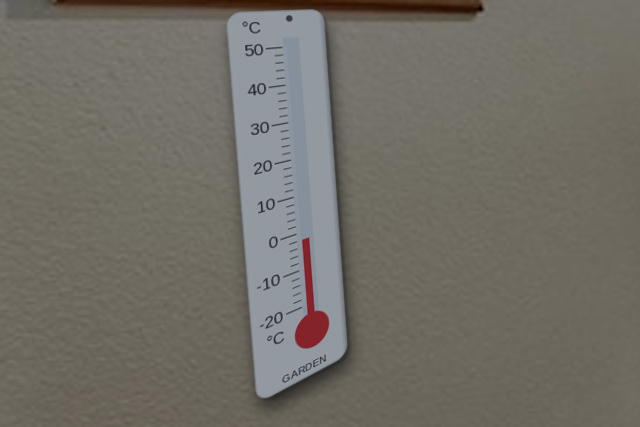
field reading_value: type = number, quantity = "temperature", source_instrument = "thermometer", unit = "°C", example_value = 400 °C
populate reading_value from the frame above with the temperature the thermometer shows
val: -2 °C
